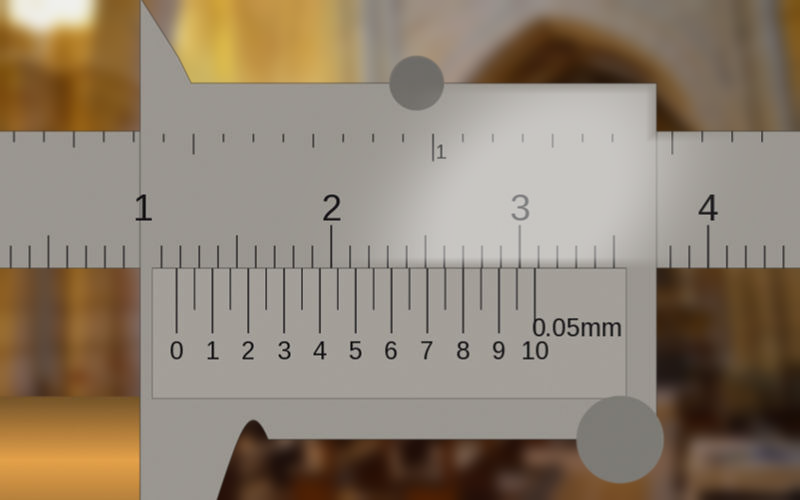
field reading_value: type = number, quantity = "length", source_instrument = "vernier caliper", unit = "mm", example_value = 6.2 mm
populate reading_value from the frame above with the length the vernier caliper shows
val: 11.8 mm
